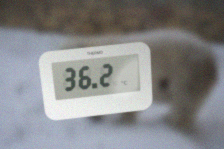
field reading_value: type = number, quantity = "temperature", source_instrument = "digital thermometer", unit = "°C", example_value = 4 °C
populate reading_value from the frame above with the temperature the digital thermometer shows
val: 36.2 °C
